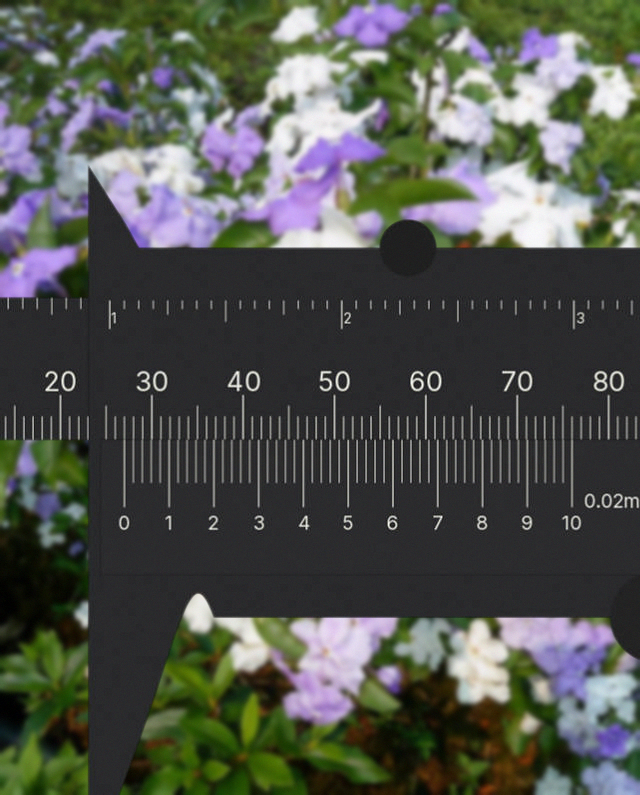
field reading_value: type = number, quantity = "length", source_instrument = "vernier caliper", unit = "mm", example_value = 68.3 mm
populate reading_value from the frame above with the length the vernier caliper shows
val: 27.0 mm
